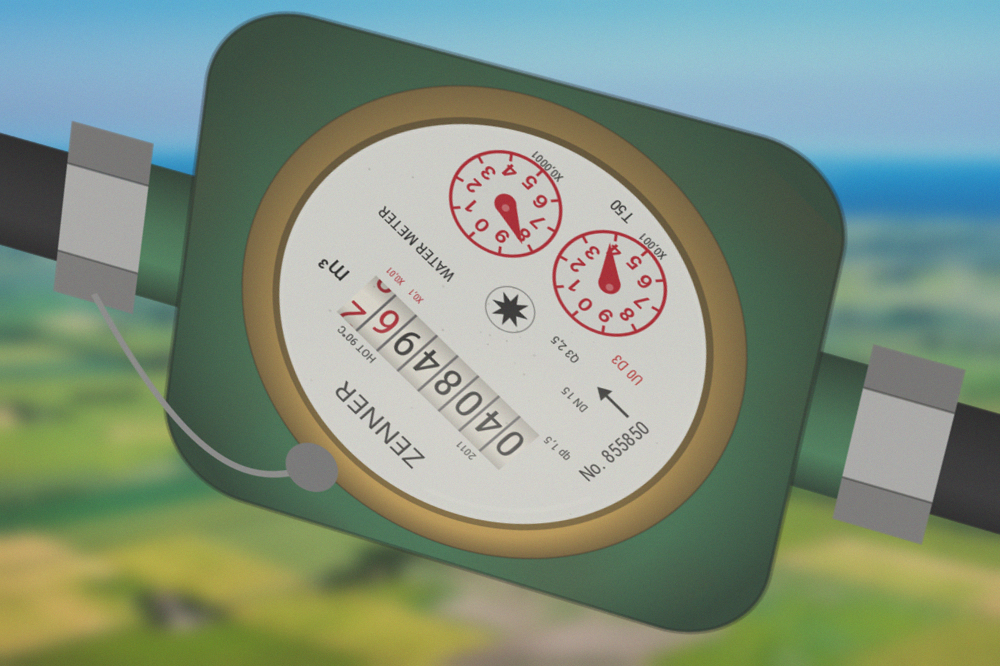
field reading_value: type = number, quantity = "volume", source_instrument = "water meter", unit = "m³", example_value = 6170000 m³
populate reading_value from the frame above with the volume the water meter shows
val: 40849.6238 m³
